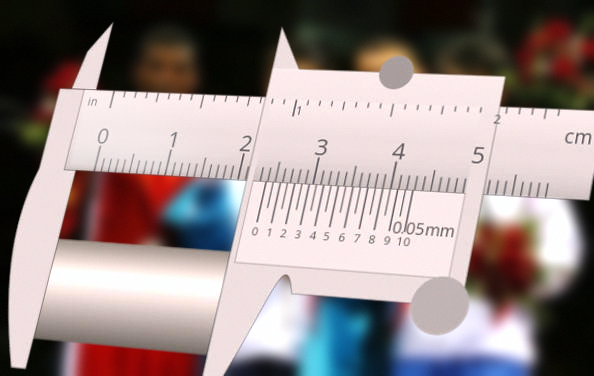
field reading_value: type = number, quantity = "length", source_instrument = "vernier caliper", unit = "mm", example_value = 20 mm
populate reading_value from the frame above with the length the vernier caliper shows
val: 23.8 mm
